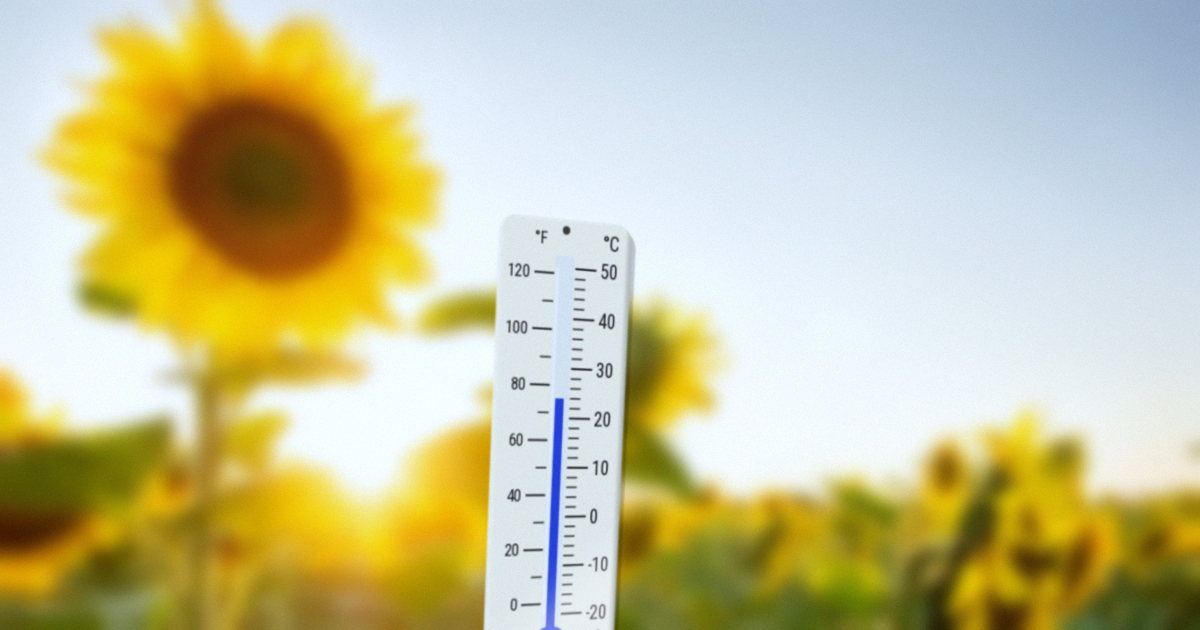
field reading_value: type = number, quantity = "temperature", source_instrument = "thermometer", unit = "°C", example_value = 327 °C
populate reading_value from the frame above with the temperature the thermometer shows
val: 24 °C
